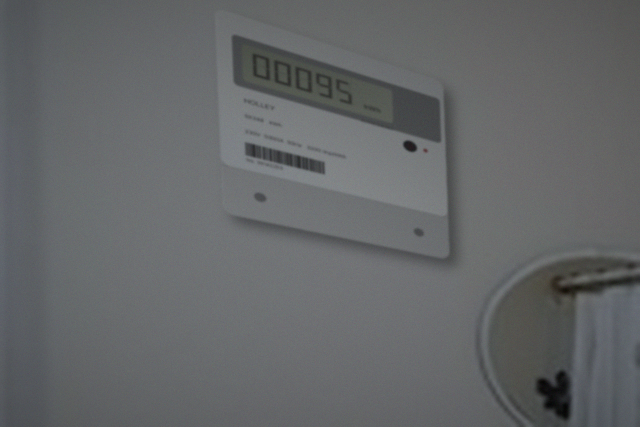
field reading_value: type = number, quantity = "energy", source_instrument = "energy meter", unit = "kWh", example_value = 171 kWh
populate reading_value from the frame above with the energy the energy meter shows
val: 95 kWh
